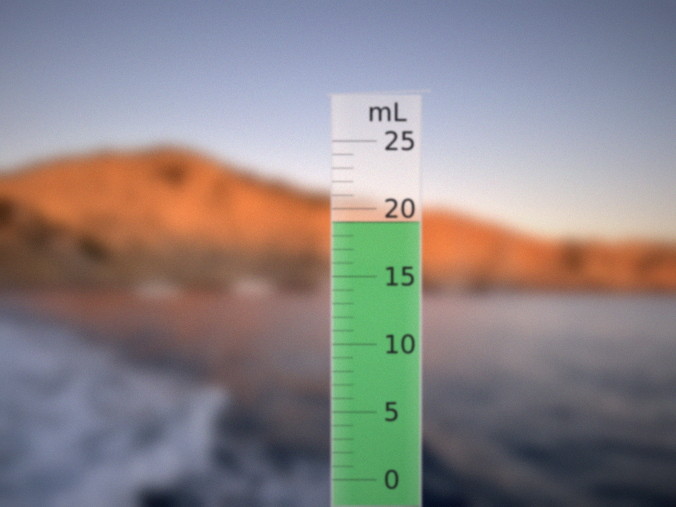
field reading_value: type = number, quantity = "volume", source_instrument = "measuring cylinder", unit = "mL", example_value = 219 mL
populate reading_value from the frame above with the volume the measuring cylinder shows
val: 19 mL
